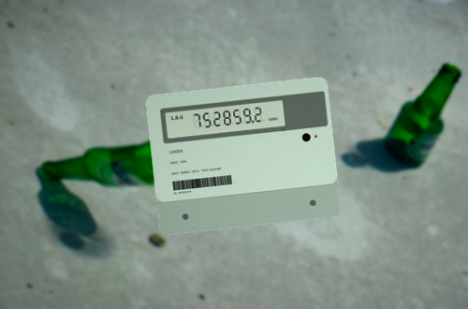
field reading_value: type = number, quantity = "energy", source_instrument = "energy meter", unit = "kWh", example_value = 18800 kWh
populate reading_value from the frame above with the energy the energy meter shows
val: 752859.2 kWh
